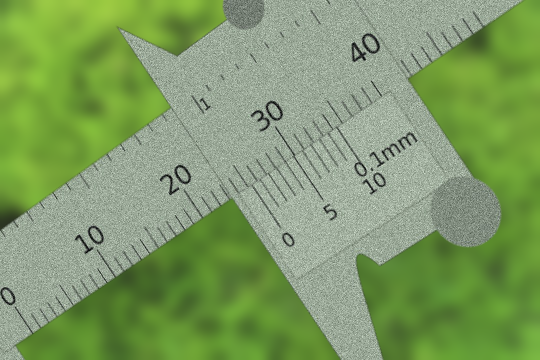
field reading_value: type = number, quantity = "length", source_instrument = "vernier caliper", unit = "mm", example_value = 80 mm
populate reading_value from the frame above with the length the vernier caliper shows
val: 25.4 mm
